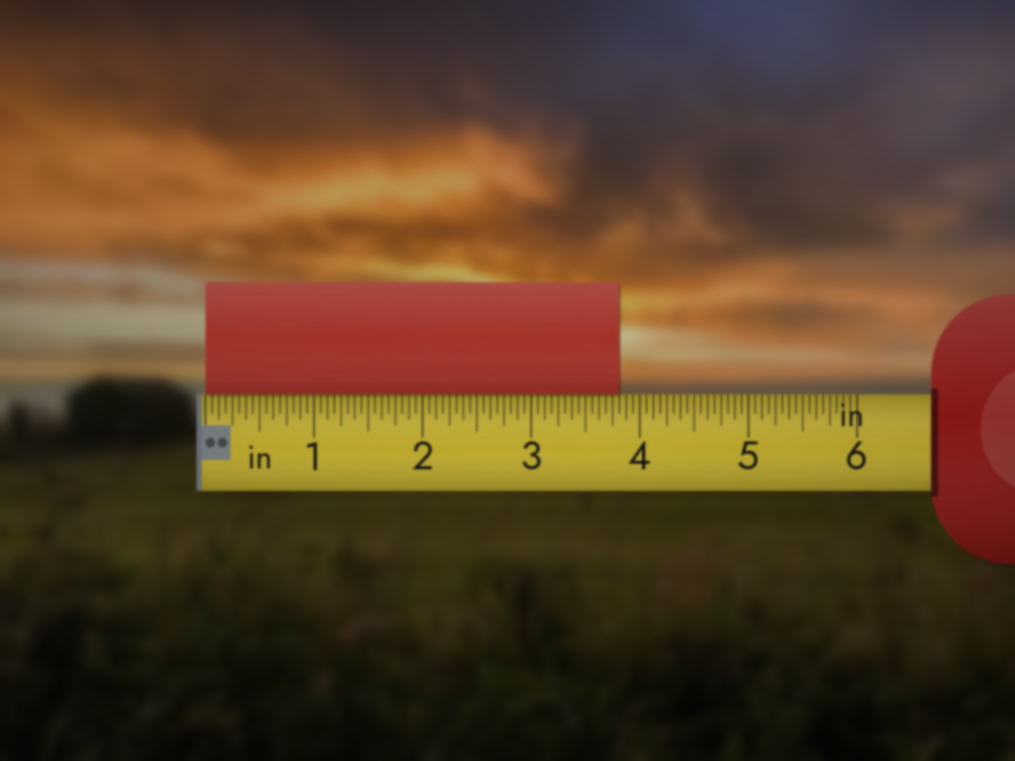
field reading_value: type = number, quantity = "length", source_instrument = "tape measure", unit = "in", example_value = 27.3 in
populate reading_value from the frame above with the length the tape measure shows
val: 3.8125 in
